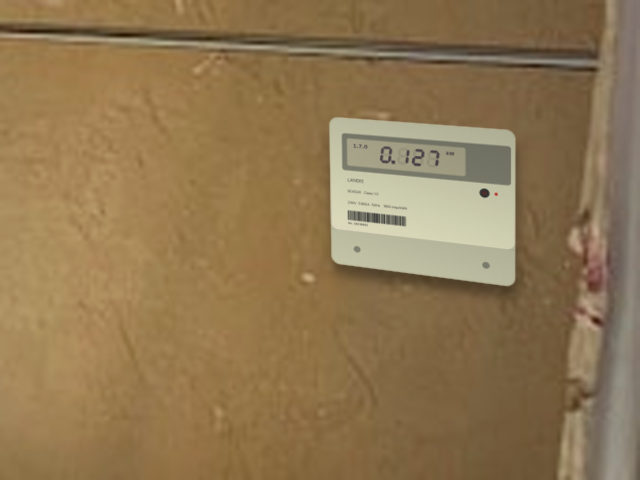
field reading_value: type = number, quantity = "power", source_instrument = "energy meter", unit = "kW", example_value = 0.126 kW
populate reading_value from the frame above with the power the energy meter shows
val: 0.127 kW
